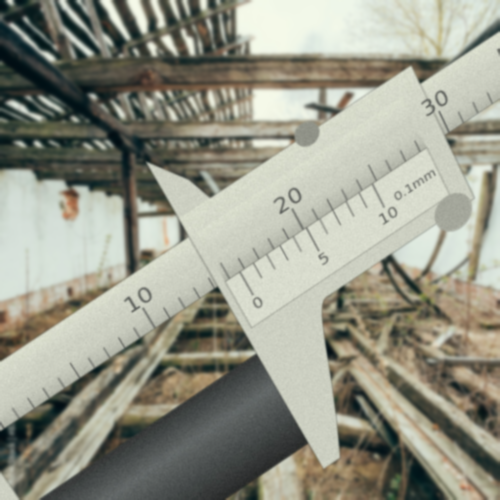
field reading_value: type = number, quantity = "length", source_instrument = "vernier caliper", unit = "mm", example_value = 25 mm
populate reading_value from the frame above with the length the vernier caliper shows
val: 15.7 mm
